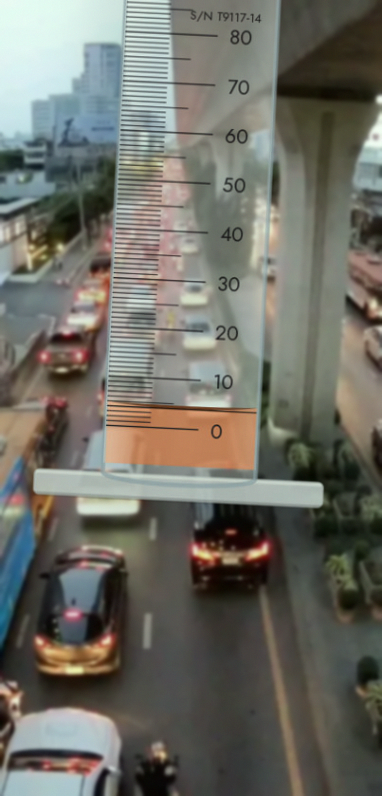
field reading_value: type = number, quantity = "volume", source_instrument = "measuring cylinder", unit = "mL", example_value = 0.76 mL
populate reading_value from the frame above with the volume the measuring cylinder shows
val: 4 mL
